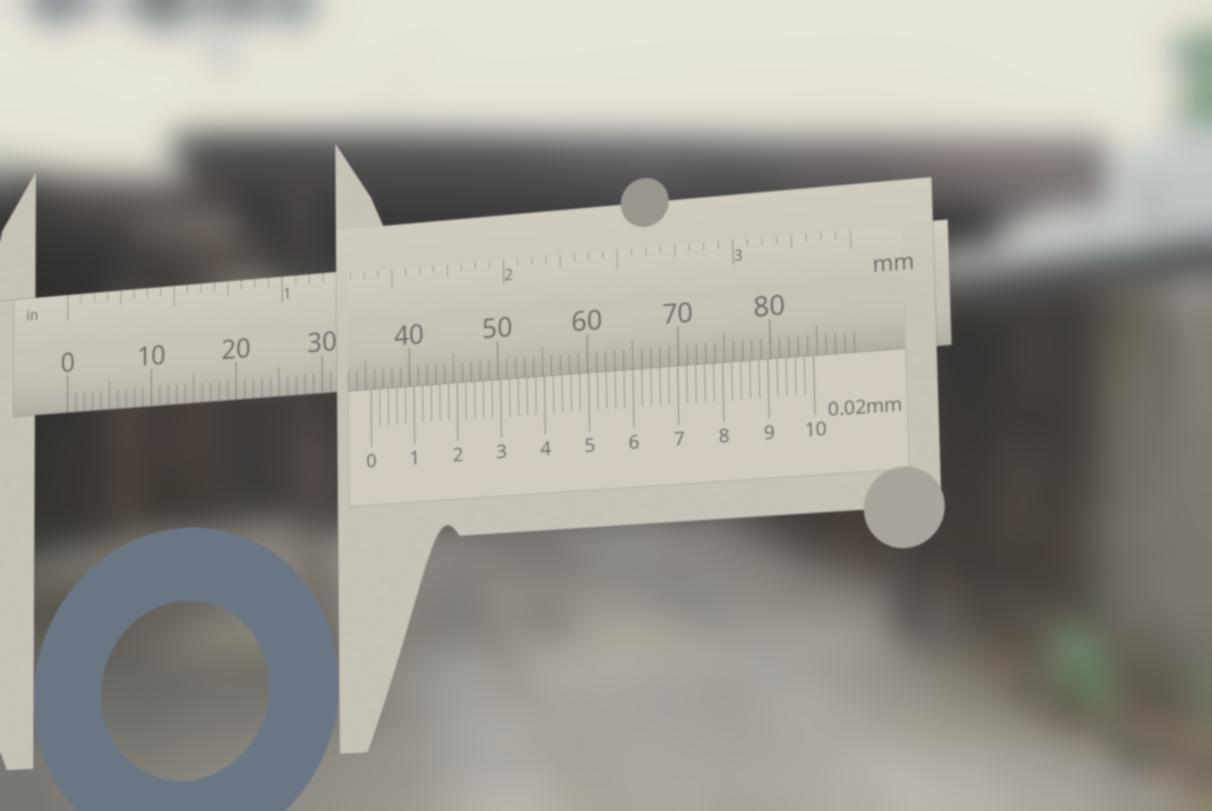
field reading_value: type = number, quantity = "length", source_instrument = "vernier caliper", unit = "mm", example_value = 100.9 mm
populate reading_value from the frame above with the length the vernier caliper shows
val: 35.6 mm
